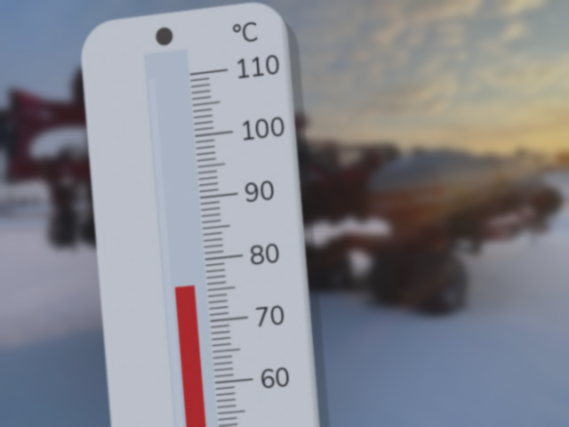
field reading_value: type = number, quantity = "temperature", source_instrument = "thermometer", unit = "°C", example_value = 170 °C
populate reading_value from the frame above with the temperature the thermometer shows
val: 76 °C
